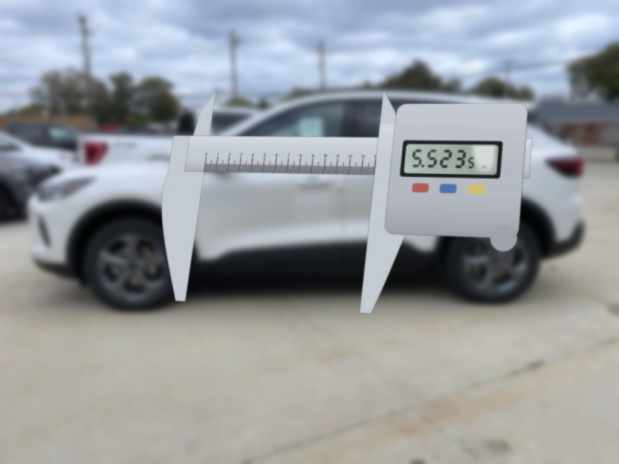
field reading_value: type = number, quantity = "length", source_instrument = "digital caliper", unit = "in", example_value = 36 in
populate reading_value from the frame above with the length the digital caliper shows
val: 5.5235 in
